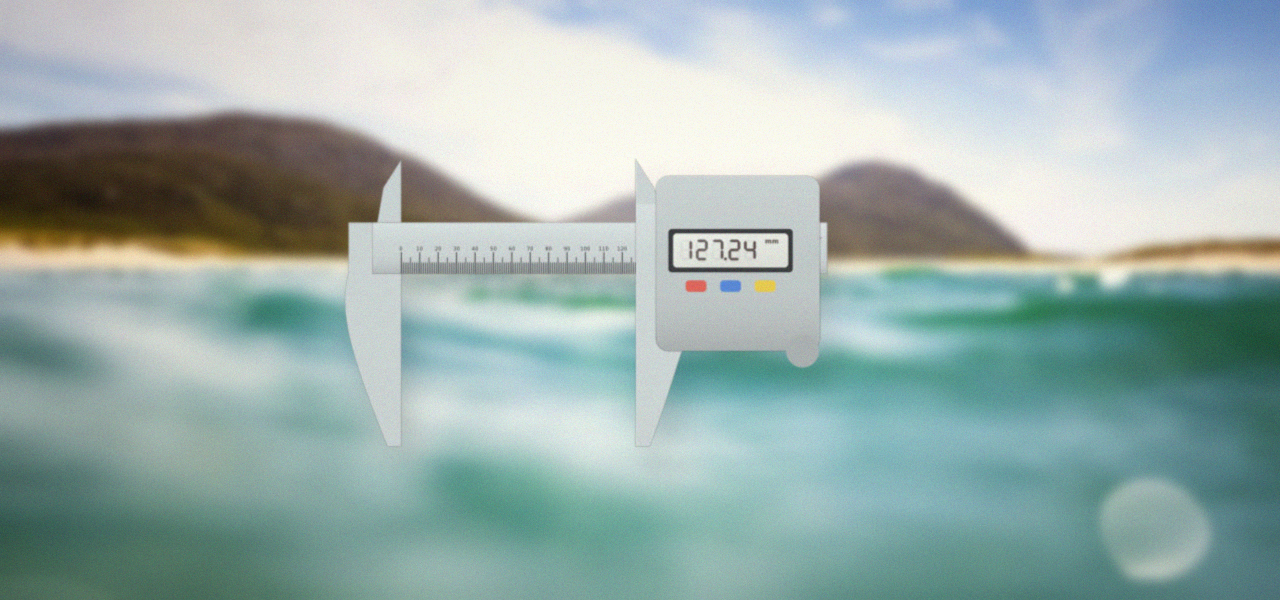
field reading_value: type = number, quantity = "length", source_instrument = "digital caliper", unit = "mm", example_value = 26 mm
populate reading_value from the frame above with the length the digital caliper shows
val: 127.24 mm
